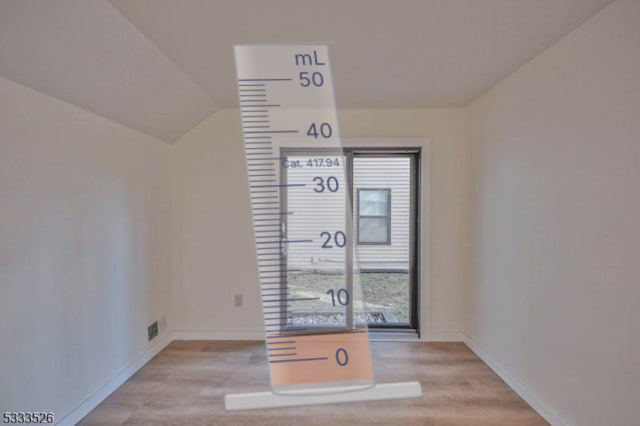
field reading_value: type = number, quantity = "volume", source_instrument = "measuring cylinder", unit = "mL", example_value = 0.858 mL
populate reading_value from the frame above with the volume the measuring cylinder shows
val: 4 mL
